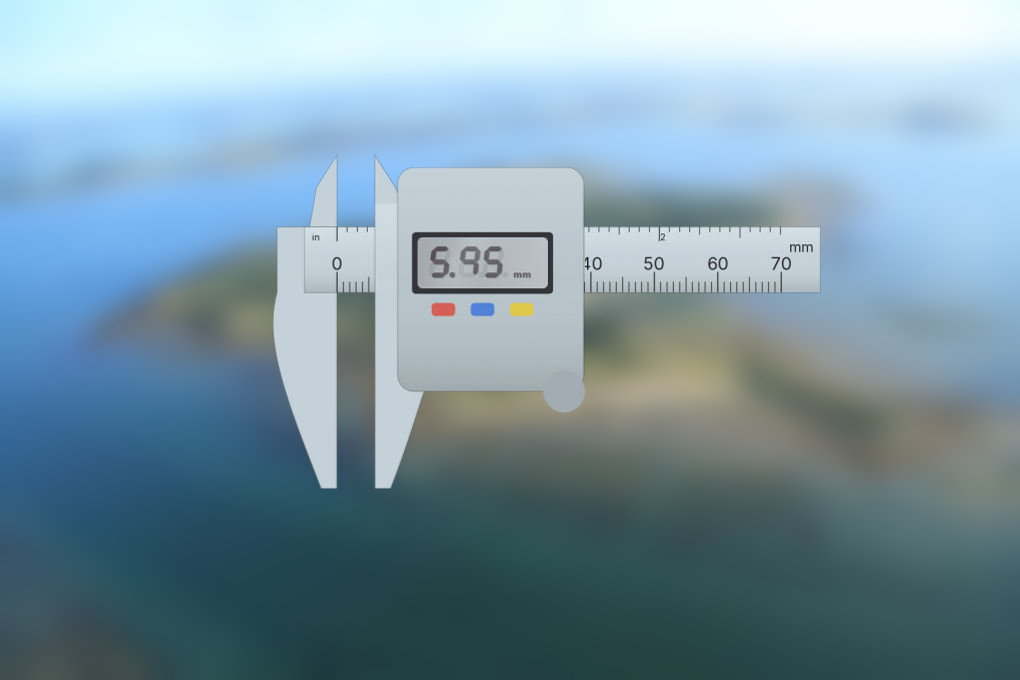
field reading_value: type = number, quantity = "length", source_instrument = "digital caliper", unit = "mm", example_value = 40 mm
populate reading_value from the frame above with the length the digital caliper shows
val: 5.95 mm
